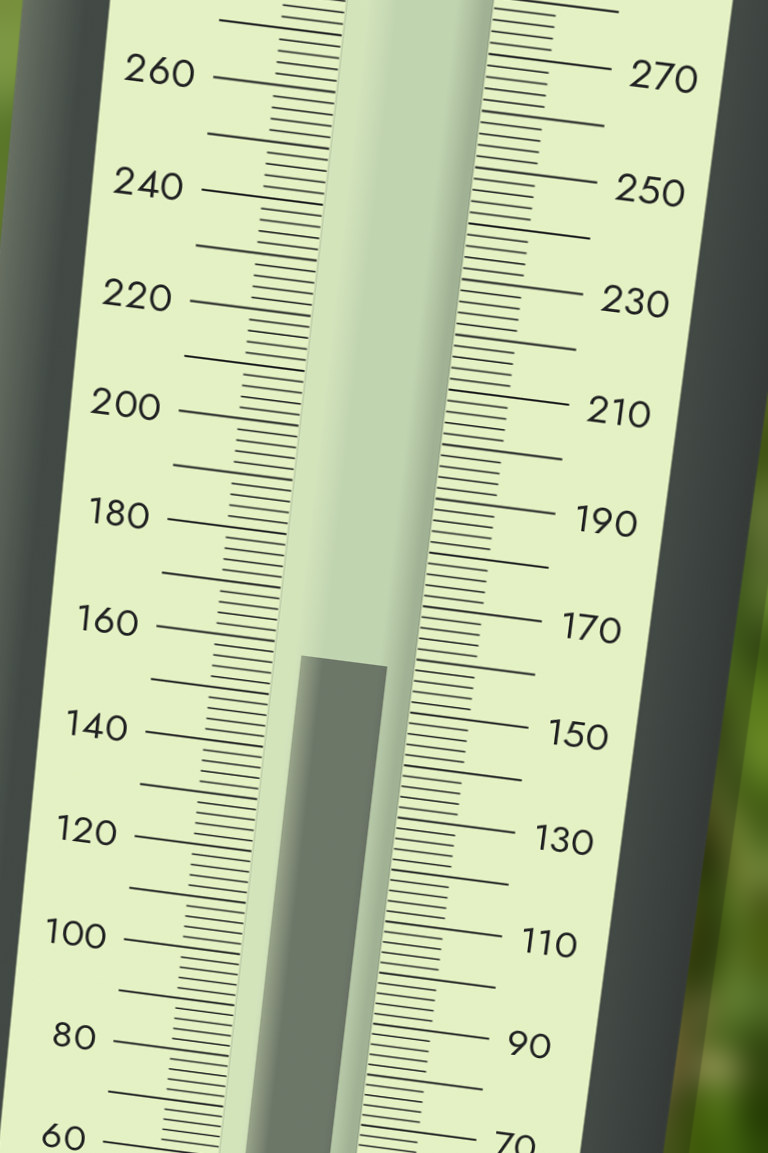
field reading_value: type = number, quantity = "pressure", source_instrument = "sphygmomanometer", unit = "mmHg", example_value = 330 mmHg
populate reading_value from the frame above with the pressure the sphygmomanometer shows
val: 158 mmHg
